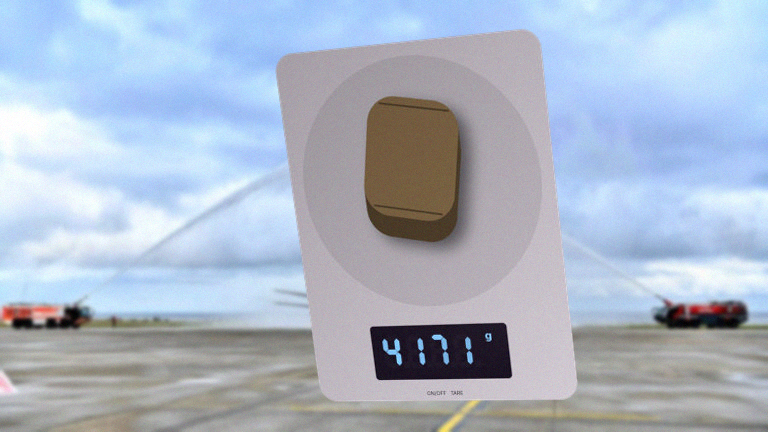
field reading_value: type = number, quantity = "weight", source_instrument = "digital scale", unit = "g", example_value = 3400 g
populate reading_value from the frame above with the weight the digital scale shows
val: 4171 g
